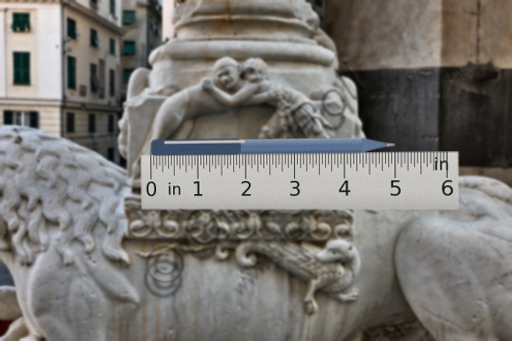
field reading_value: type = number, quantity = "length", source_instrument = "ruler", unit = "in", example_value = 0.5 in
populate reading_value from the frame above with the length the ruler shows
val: 5 in
